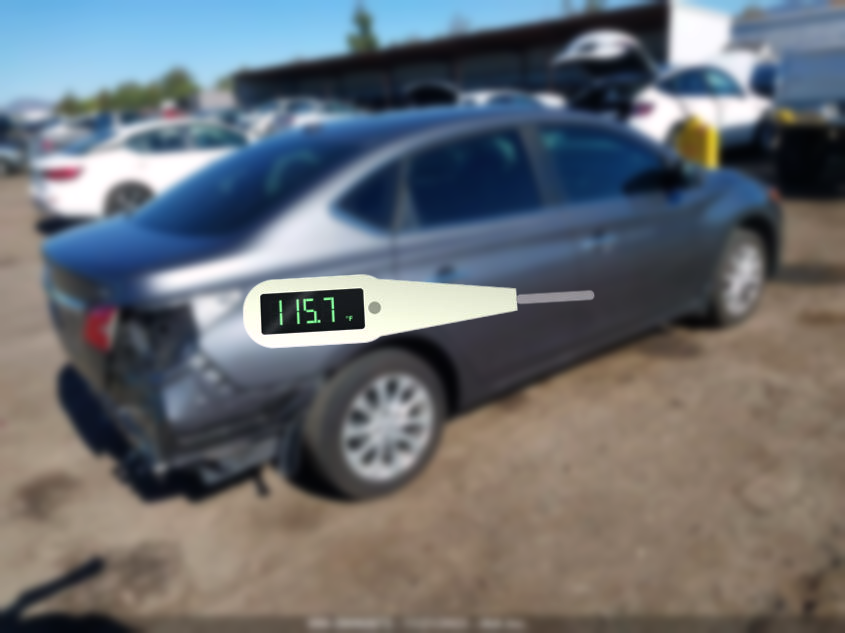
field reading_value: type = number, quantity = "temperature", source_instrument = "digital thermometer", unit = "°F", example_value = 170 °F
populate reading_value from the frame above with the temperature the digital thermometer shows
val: 115.7 °F
